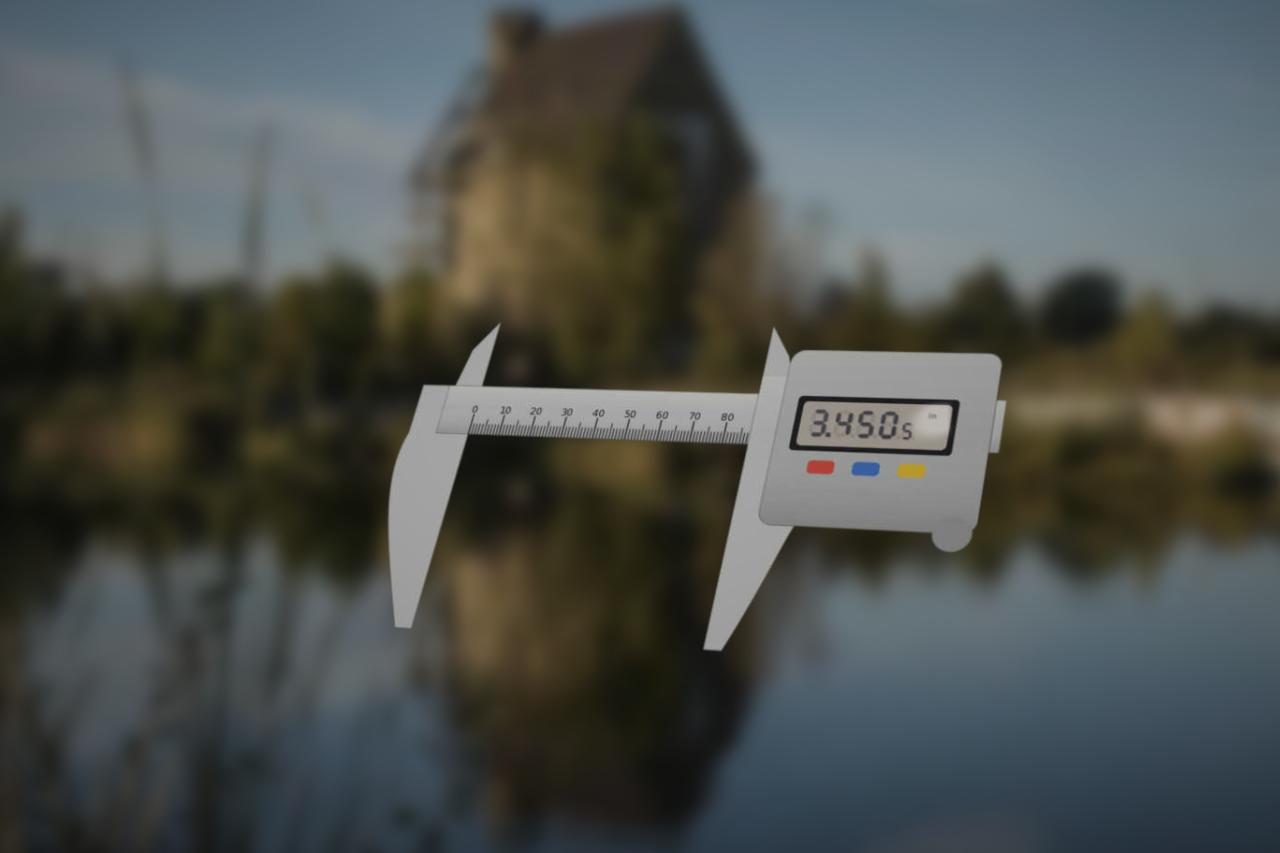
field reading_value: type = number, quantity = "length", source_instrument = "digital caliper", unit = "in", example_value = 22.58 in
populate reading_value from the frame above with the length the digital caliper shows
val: 3.4505 in
